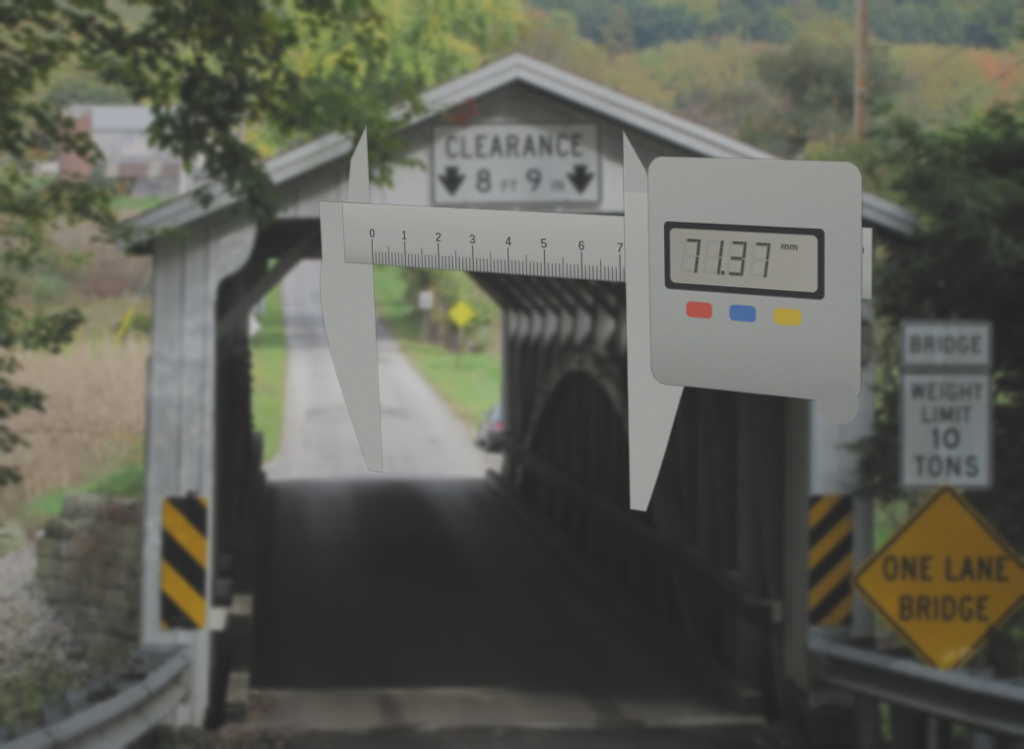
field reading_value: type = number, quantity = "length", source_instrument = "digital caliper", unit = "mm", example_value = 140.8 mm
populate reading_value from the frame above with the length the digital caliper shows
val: 71.37 mm
